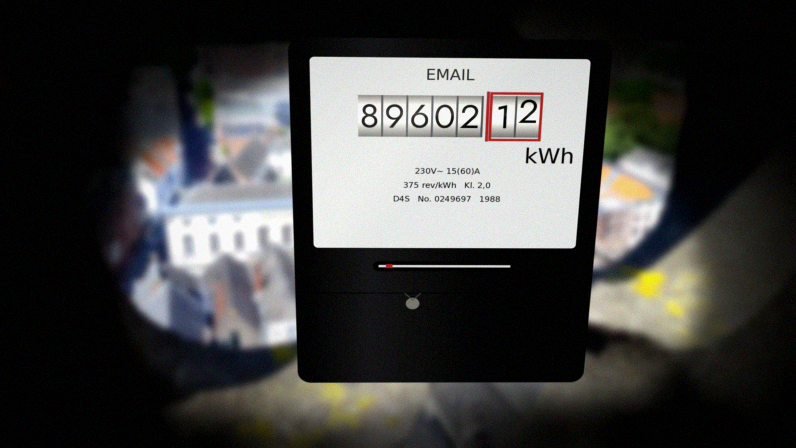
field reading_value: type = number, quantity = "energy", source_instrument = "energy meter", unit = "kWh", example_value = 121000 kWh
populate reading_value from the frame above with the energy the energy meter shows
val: 89602.12 kWh
